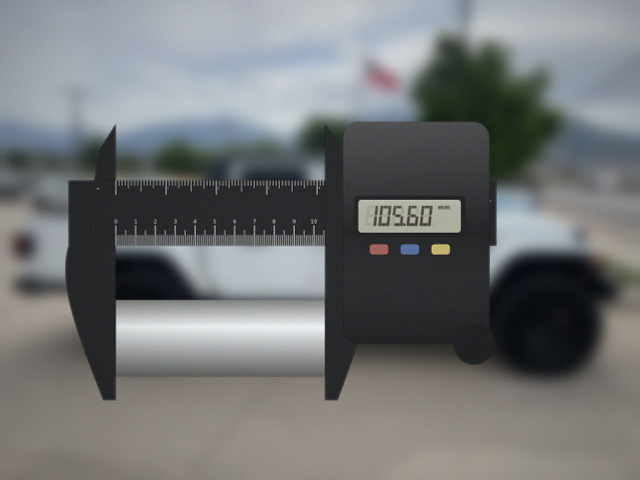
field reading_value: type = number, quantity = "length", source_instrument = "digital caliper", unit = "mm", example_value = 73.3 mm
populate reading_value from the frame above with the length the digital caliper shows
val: 105.60 mm
